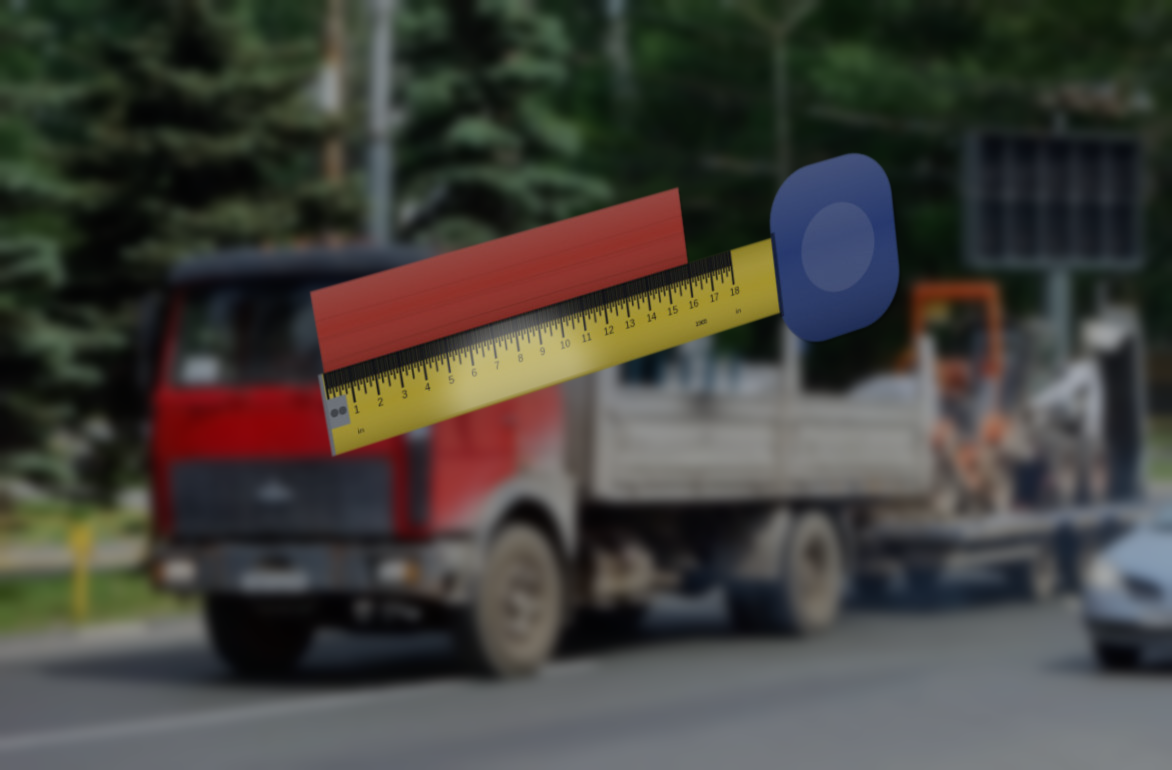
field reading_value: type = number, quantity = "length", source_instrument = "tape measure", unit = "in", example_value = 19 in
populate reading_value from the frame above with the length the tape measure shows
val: 16 in
